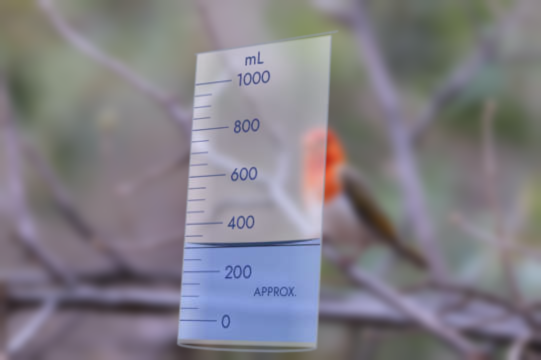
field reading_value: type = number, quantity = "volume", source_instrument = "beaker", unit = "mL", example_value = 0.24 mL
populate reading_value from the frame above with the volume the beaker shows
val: 300 mL
